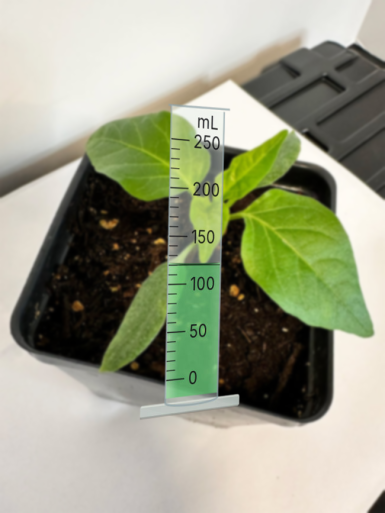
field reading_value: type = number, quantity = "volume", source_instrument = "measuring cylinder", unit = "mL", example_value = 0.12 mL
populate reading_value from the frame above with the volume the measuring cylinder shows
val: 120 mL
